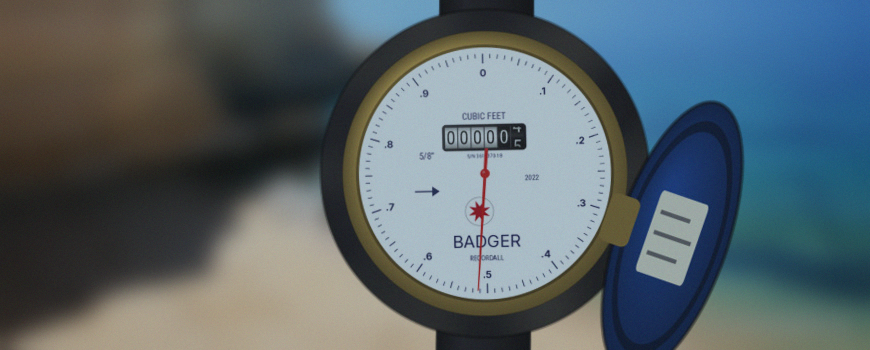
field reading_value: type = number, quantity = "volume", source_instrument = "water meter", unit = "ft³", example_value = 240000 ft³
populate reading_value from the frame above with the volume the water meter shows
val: 4.51 ft³
